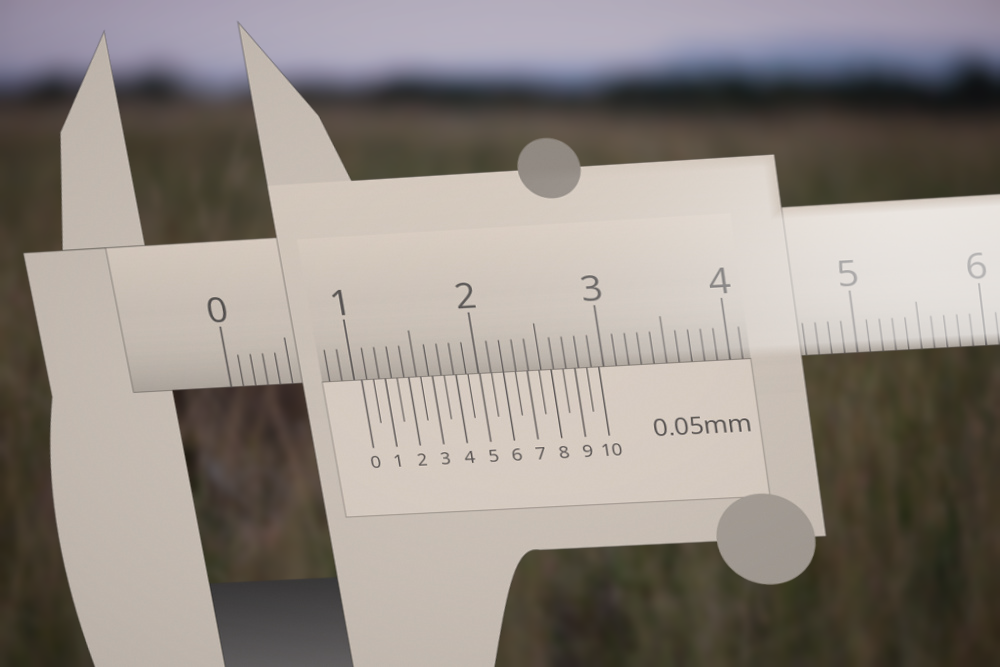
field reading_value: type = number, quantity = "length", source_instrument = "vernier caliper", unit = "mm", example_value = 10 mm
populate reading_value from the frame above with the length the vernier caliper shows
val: 10.6 mm
